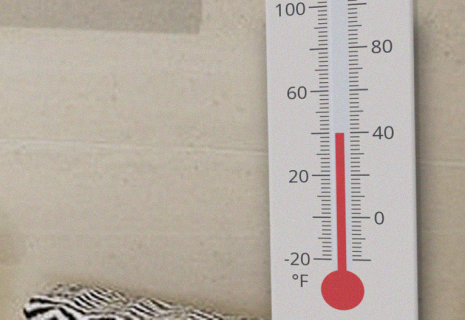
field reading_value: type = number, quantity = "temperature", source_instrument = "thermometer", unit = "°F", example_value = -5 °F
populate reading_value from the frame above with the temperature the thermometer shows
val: 40 °F
